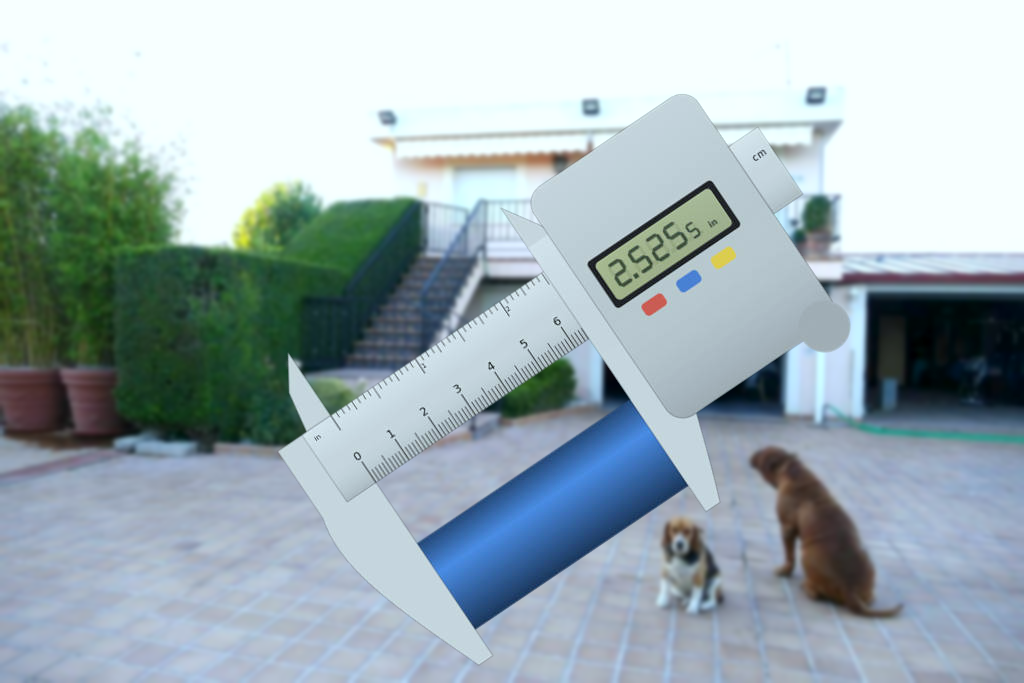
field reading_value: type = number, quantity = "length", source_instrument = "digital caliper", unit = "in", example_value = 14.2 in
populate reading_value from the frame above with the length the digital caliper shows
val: 2.5255 in
